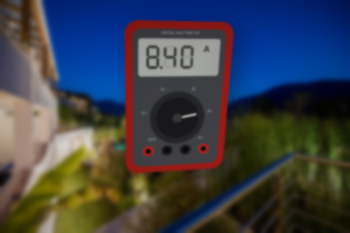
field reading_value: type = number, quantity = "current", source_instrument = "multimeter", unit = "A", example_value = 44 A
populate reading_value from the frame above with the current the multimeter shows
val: 8.40 A
